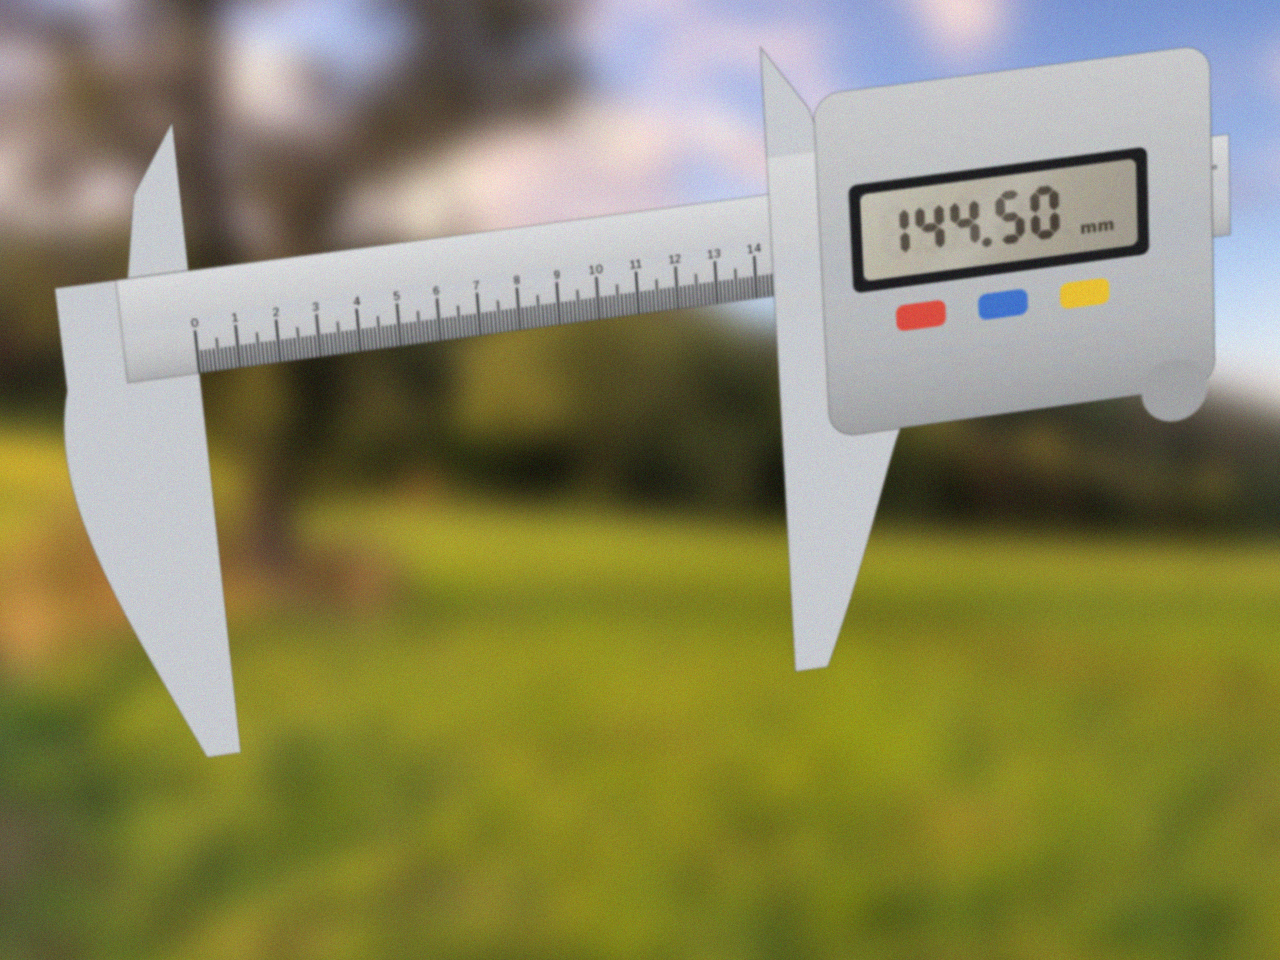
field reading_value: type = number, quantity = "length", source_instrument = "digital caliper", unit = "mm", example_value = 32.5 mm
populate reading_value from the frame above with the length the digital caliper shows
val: 144.50 mm
